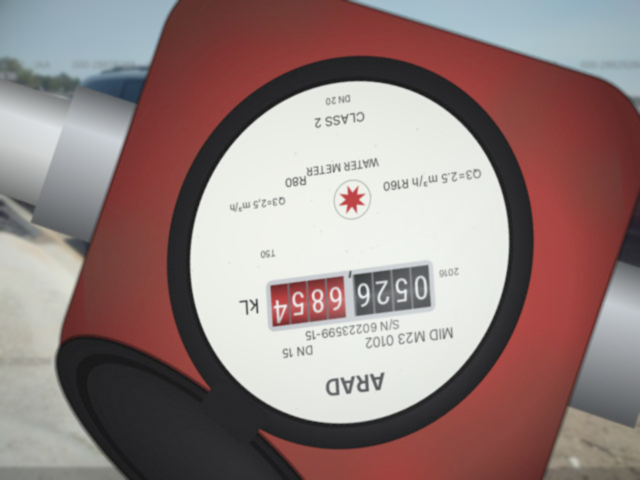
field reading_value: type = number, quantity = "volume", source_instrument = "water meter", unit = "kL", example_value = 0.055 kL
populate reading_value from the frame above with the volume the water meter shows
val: 526.6854 kL
